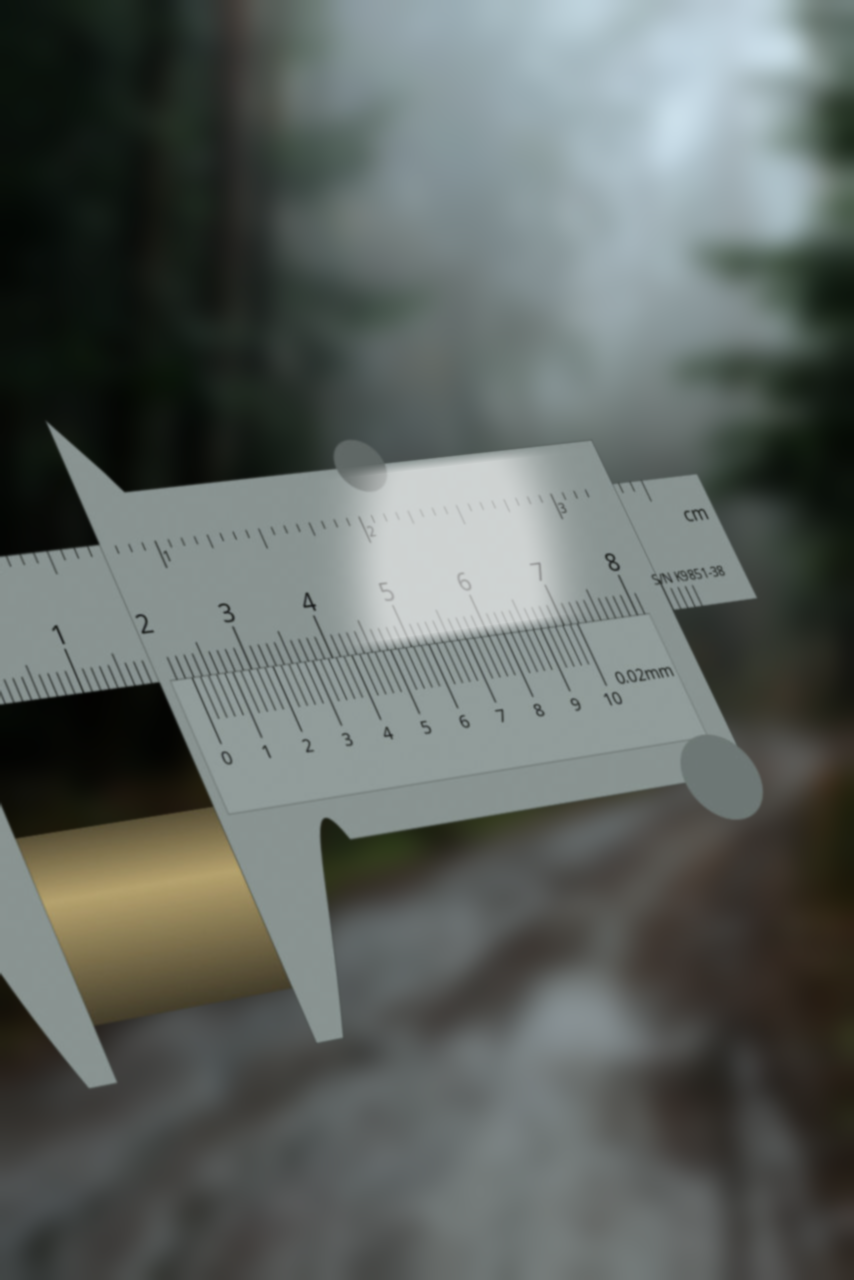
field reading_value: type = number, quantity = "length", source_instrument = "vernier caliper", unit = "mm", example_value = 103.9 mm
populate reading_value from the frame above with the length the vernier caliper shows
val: 22.8 mm
